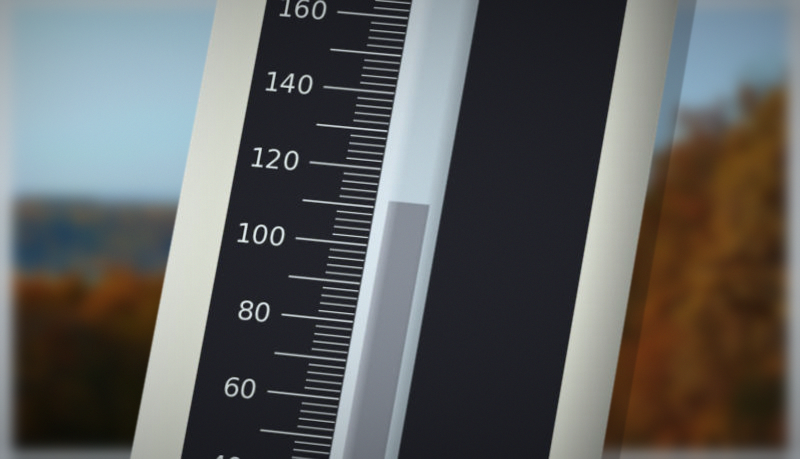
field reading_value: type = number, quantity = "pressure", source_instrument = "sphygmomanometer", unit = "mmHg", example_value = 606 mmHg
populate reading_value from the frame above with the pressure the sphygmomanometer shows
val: 112 mmHg
